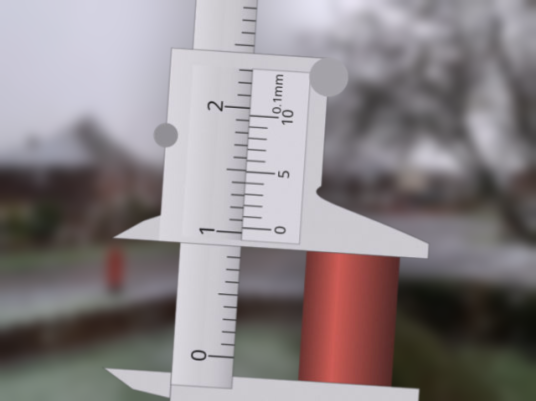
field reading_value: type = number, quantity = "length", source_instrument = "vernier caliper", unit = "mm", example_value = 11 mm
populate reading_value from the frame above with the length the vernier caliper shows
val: 10.4 mm
